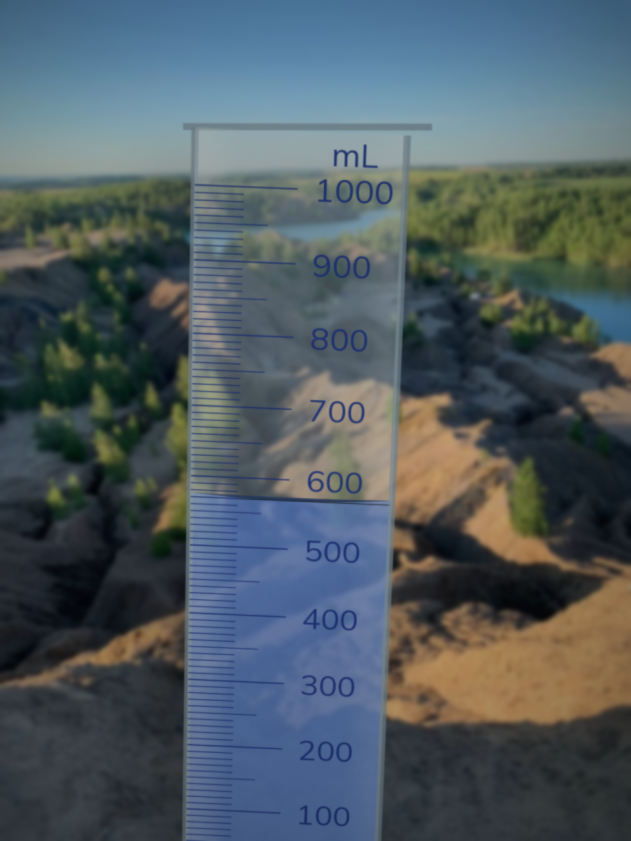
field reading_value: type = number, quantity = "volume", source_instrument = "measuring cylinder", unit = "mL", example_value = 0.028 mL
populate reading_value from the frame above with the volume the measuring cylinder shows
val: 570 mL
